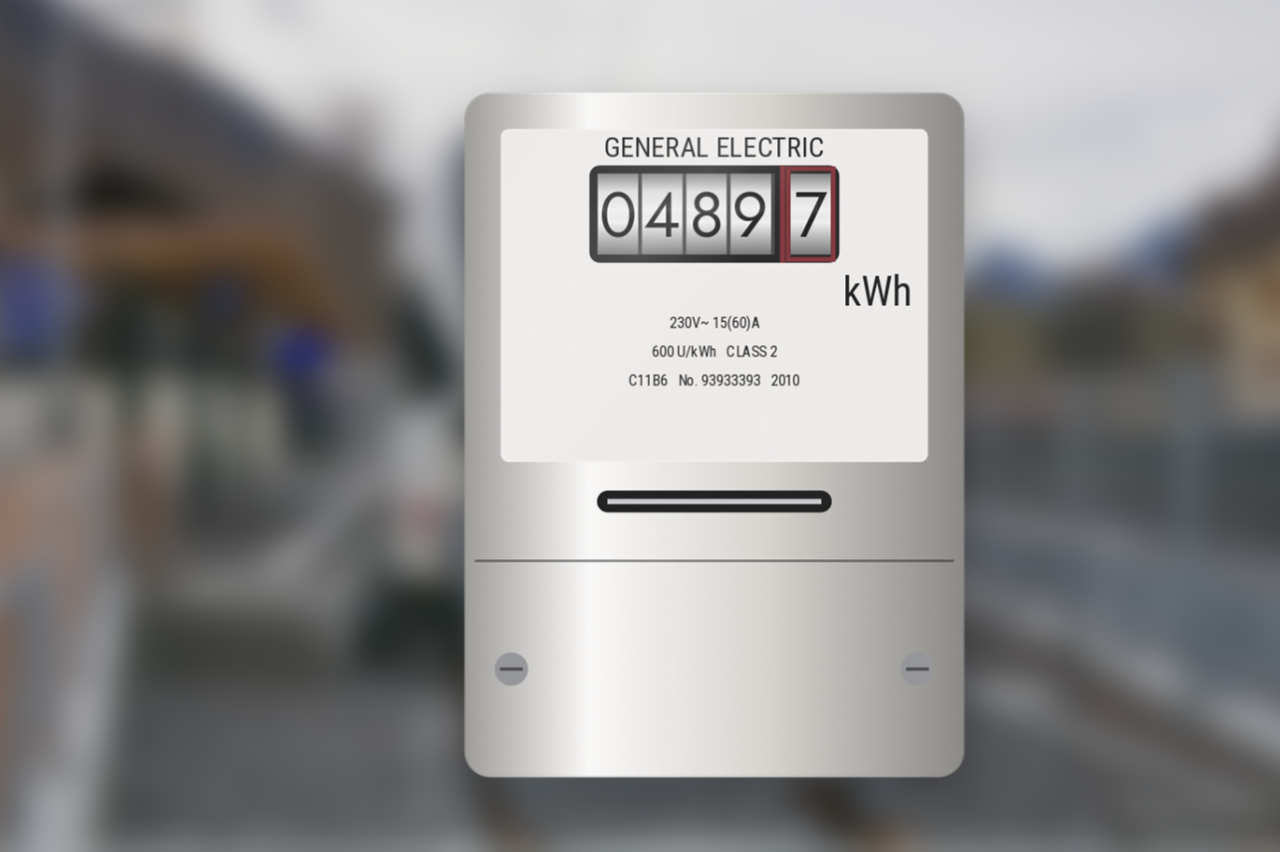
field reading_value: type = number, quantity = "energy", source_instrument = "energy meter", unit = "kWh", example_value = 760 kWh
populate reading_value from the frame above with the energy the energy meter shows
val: 489.7 kWh
